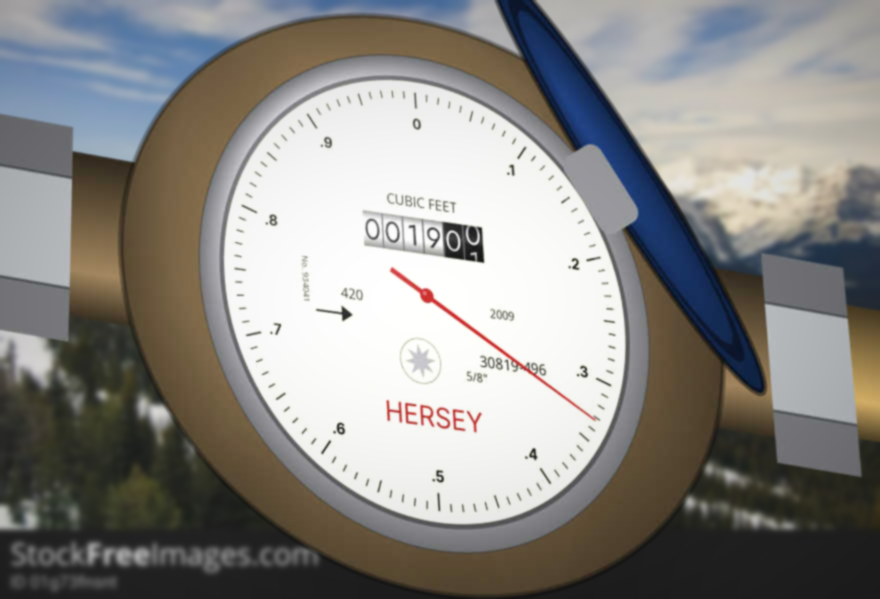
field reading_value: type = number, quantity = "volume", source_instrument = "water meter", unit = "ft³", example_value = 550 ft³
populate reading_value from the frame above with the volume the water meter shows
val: 1900.33 ft³
